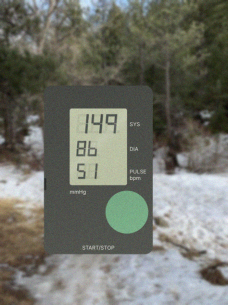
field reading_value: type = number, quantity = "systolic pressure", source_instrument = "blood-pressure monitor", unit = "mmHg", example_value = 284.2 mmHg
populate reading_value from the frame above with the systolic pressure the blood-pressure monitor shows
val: 149 mmHg
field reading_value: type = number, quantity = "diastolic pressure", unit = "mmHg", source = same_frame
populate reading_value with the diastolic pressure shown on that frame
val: 86 mmHg
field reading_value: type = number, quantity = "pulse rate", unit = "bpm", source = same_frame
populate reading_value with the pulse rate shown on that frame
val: 51 bpm
